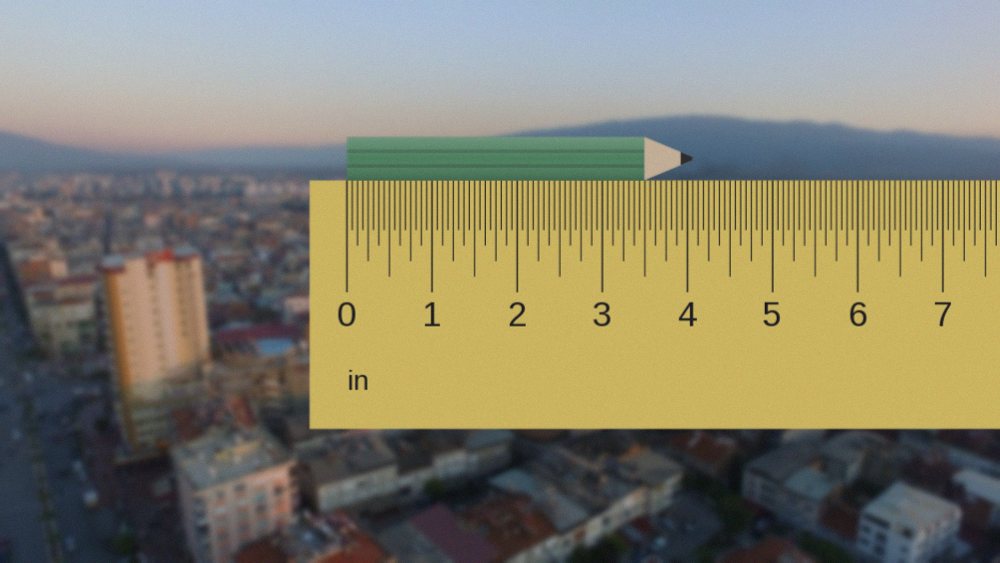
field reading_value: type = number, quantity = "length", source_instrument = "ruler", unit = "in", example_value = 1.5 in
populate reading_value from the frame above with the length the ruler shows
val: 4.0625 in
